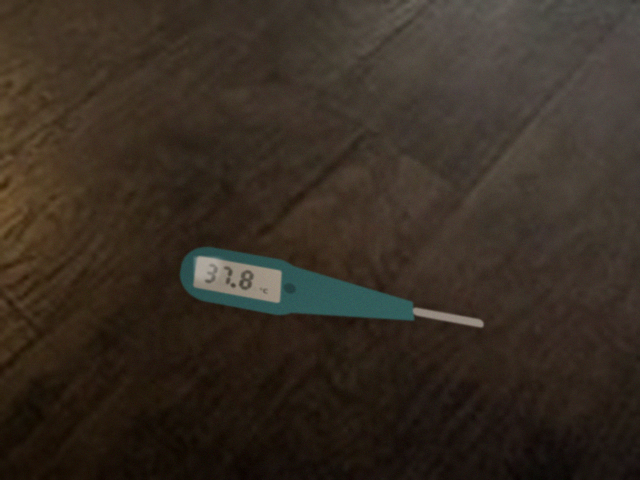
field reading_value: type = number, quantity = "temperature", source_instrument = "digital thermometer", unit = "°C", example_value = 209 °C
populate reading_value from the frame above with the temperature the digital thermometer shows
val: 37.8 °C
